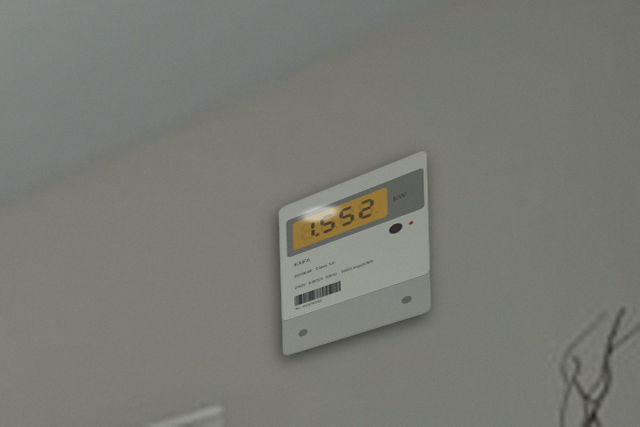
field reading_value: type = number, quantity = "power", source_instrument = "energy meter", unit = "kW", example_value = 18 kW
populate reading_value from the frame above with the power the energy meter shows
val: 1.552 kW
